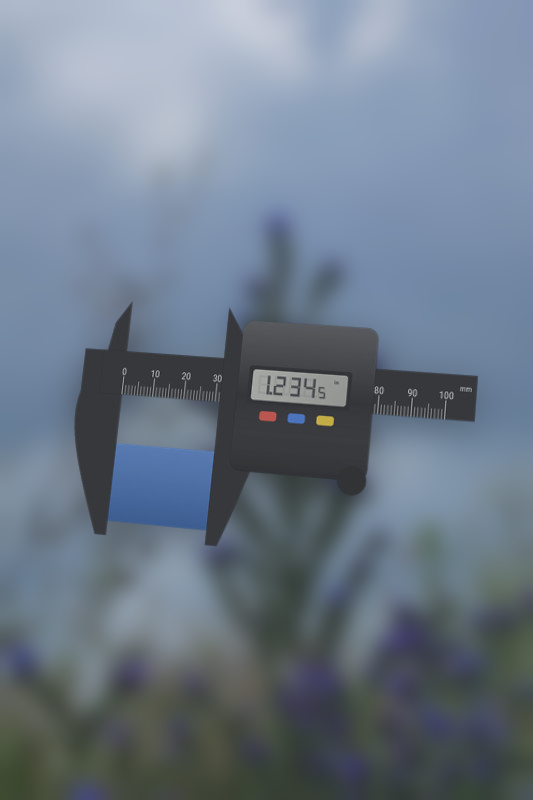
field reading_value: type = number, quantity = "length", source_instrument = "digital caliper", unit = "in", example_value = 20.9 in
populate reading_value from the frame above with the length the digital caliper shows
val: 1.2345 in
